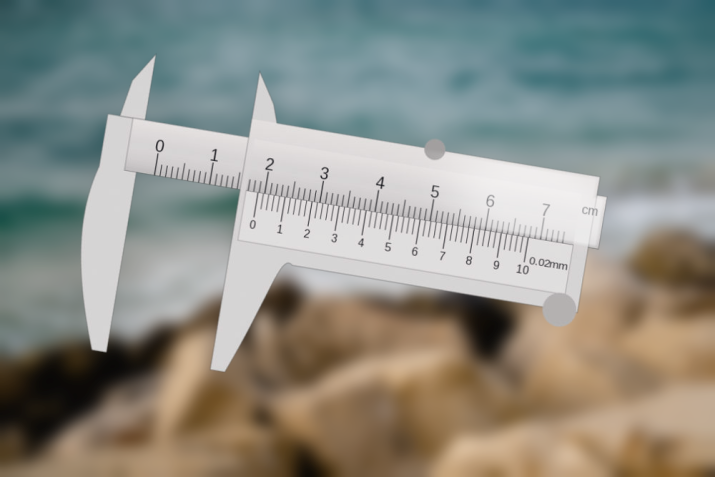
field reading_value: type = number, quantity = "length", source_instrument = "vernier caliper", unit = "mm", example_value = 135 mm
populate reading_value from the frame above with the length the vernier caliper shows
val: 18.8 mm
